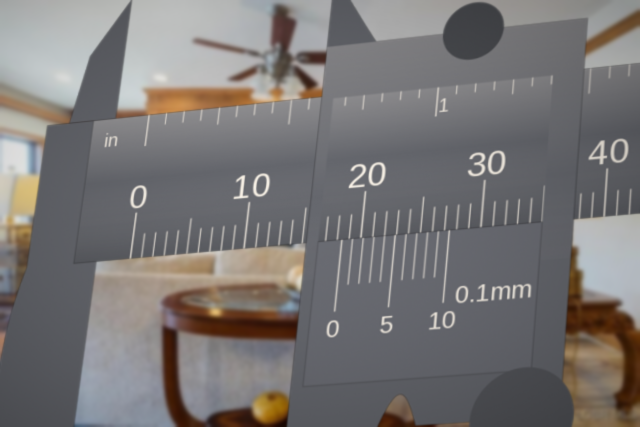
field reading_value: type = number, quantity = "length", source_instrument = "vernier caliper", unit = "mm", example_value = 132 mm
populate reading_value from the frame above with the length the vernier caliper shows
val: 18.4 mm
